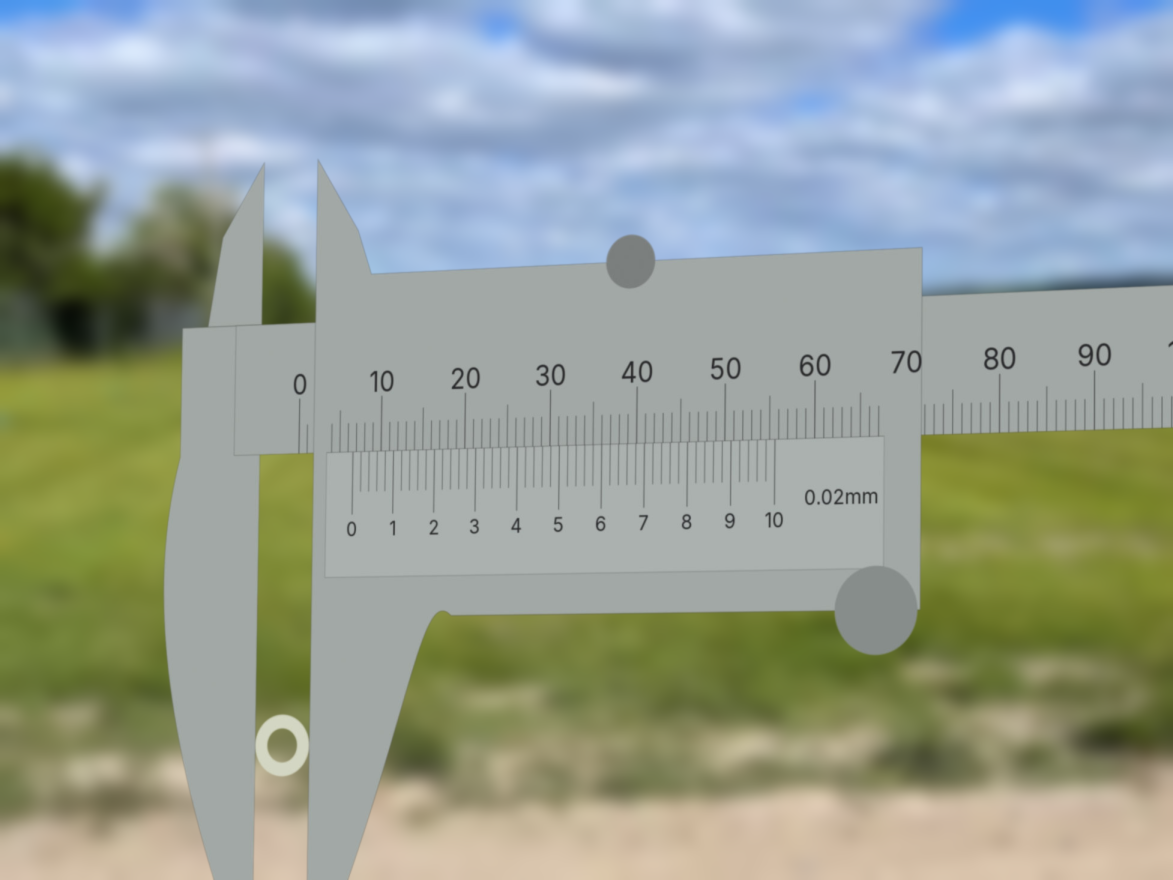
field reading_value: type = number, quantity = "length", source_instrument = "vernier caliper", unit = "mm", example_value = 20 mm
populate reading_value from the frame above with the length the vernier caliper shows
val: 6.6 mm
